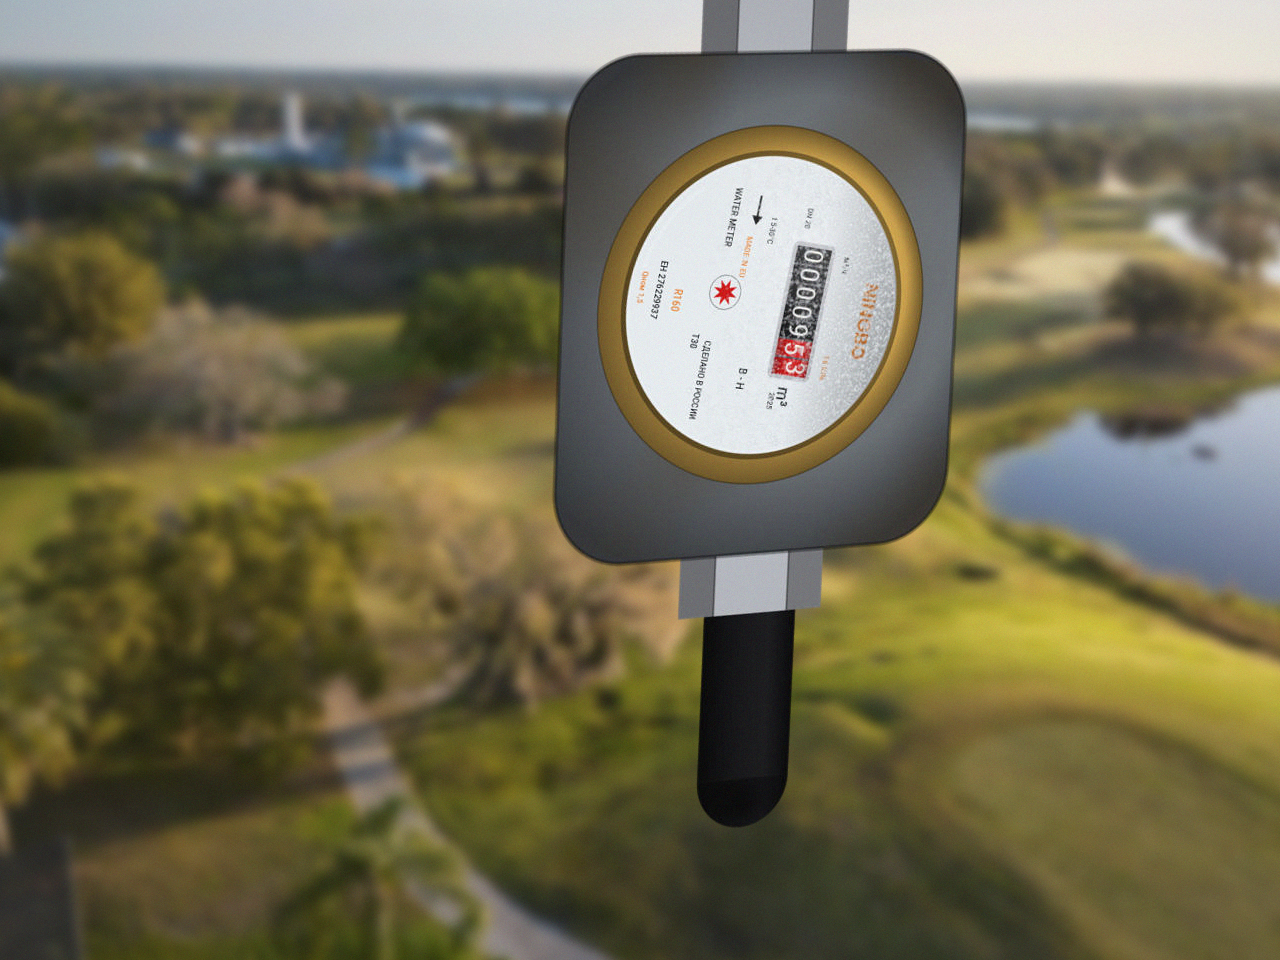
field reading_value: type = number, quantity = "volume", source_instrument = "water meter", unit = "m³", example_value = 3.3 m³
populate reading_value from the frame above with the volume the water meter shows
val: 9.53 m³
